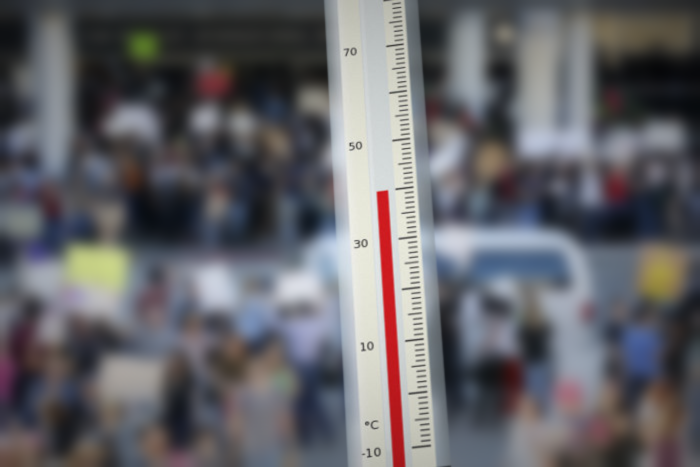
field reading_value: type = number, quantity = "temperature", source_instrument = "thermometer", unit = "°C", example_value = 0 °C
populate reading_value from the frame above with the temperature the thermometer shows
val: 40 °C
